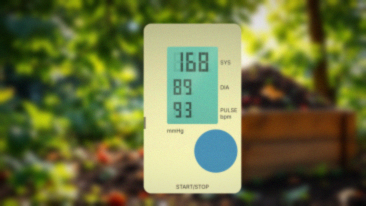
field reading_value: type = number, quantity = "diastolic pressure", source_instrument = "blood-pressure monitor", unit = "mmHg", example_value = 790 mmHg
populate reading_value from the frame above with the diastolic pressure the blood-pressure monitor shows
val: 89 mmHg
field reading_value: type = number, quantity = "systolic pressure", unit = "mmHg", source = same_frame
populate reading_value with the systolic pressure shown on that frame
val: 168 mmHg
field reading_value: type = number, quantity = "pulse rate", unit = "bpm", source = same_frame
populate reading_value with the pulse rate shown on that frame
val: 93 bpm
